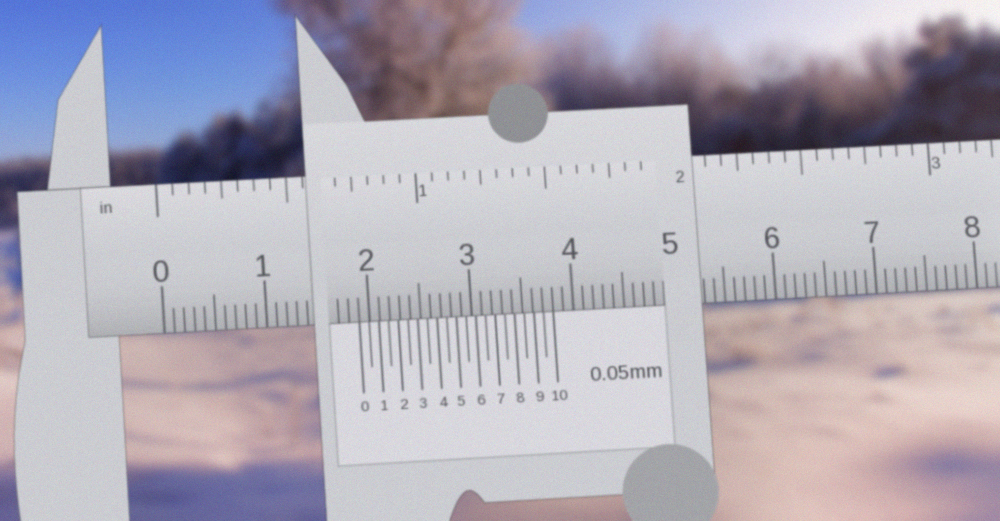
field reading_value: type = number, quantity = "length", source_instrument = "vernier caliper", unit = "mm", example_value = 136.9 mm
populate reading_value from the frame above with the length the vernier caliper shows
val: 19.0 mm
